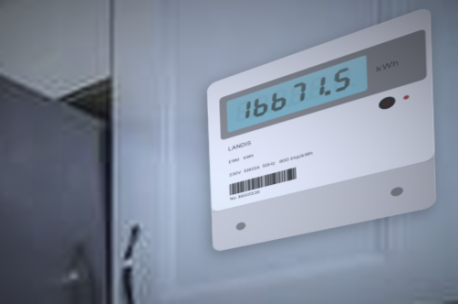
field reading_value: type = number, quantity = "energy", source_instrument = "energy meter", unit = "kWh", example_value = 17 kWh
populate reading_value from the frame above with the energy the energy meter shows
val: 16671.5 kWh
